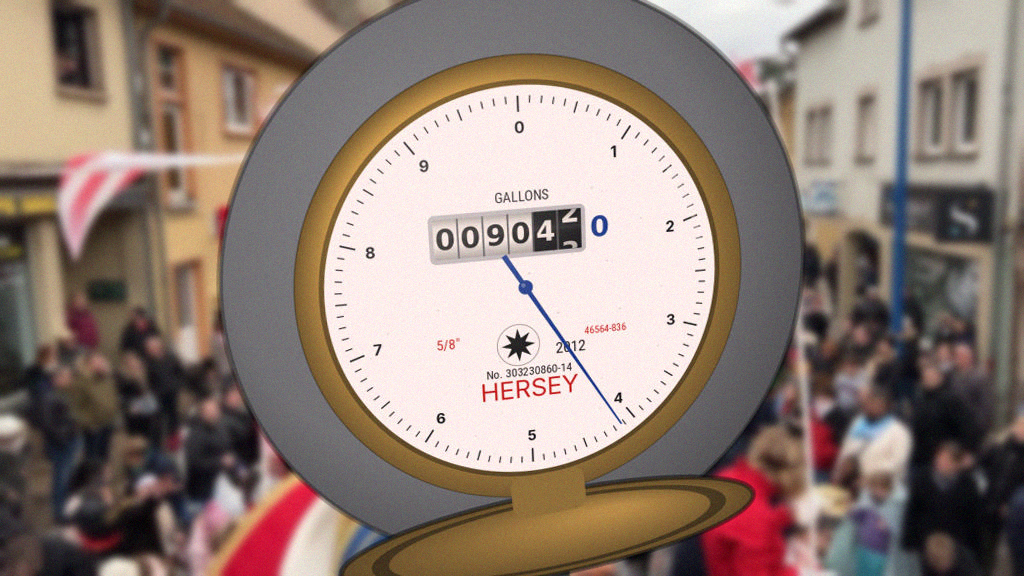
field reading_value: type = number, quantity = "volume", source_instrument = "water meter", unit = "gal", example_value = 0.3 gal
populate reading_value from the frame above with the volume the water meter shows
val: 90424.1 gal
